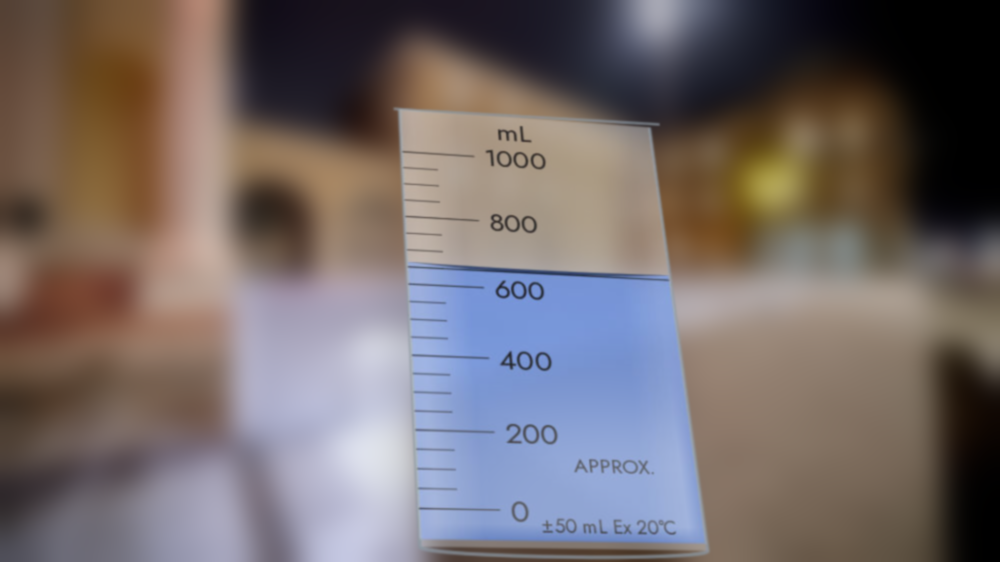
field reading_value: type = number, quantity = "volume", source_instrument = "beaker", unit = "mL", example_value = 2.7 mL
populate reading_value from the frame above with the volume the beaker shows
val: 650 mL
